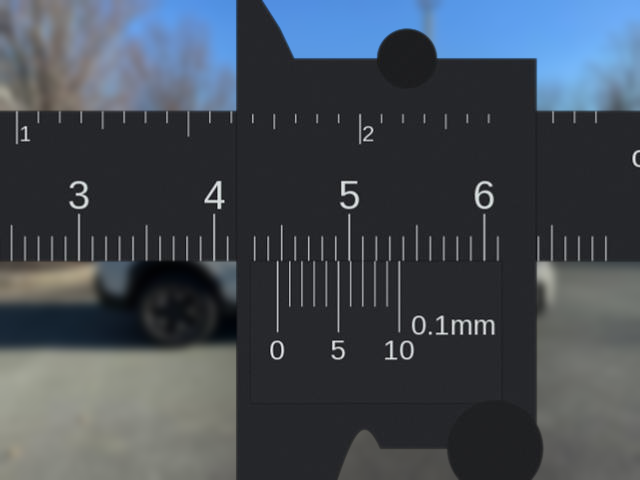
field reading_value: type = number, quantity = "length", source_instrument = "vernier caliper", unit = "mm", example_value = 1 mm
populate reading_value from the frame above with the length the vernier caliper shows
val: 44.7 mm
